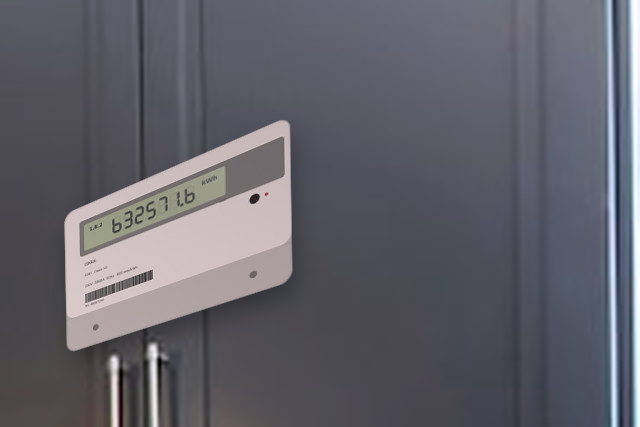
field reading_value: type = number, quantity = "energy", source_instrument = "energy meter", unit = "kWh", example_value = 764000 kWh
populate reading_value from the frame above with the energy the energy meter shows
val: 632571.6 kWh
